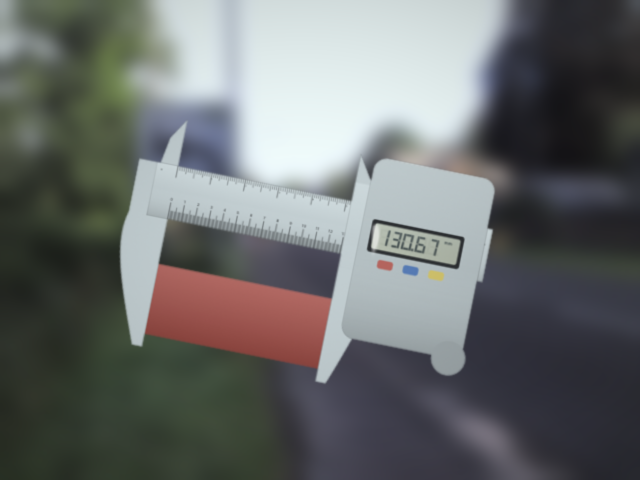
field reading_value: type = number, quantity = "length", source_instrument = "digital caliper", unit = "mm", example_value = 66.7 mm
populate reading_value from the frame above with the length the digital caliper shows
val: 130.67 mm
